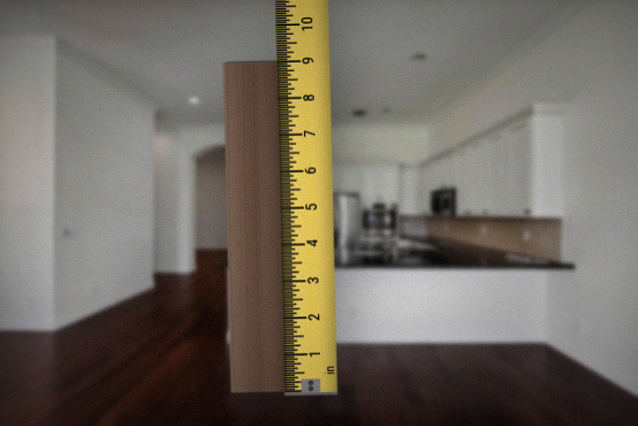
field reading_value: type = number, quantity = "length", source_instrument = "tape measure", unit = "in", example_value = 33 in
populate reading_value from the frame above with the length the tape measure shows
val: 9 in
